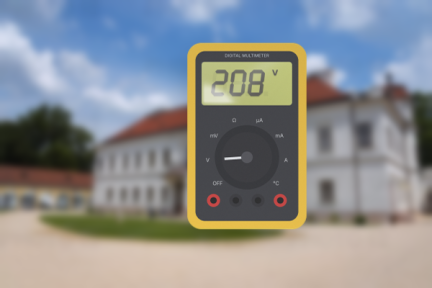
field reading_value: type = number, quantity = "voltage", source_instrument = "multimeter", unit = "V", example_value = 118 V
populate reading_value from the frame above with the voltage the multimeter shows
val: 208 V
